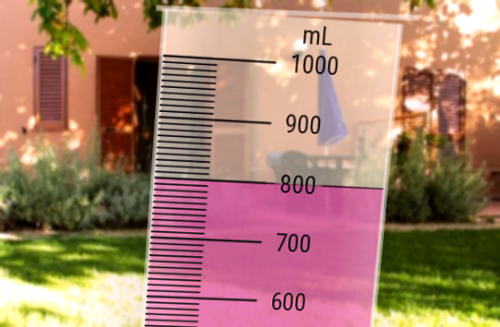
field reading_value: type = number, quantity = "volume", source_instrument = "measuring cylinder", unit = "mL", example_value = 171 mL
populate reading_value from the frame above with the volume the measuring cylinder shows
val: 800 mL
